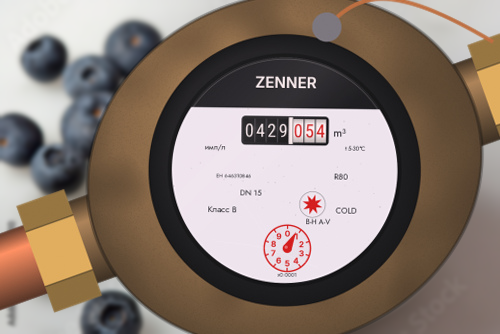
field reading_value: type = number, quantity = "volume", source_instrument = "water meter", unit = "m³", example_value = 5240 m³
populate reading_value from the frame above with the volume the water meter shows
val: 429.0540 m³
